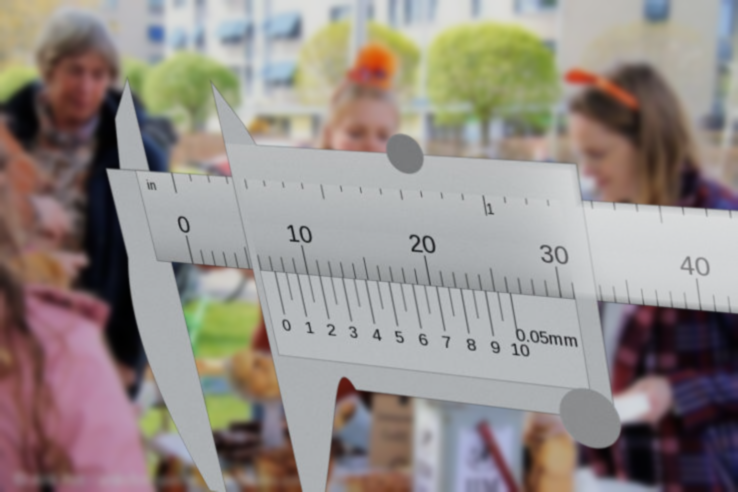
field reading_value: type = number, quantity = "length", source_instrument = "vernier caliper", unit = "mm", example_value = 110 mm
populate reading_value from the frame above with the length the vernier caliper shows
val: 7.2 mm
